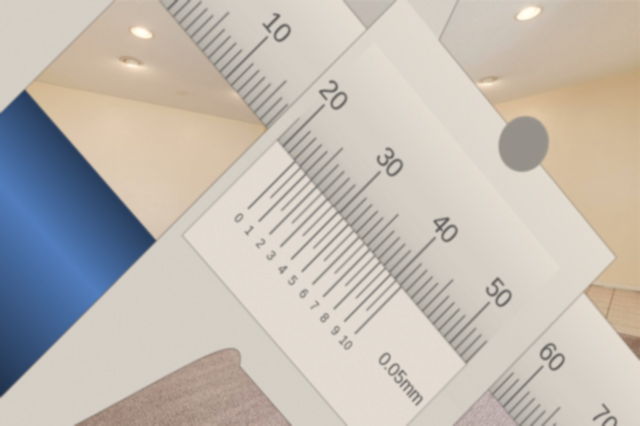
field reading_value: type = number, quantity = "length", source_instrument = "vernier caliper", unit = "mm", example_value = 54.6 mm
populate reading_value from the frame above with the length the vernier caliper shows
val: 22.2 mm
